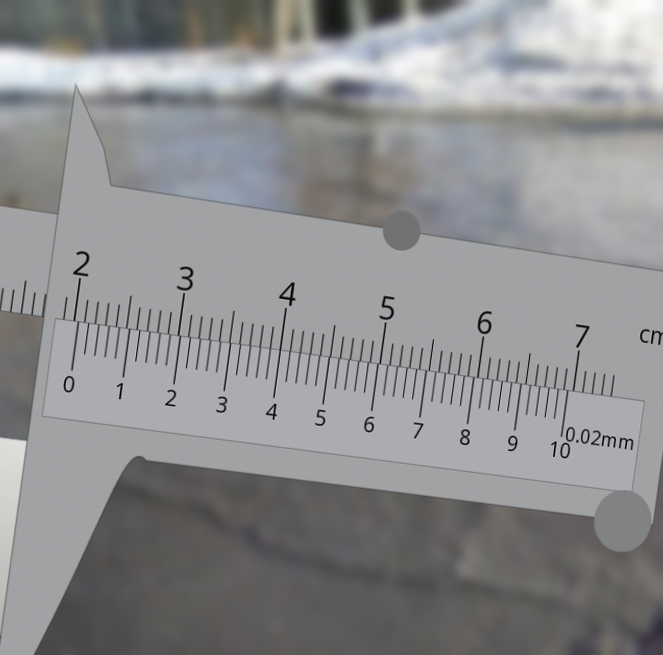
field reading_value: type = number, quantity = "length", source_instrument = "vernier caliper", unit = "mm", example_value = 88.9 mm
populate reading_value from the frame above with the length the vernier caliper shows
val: 20.4 mm
